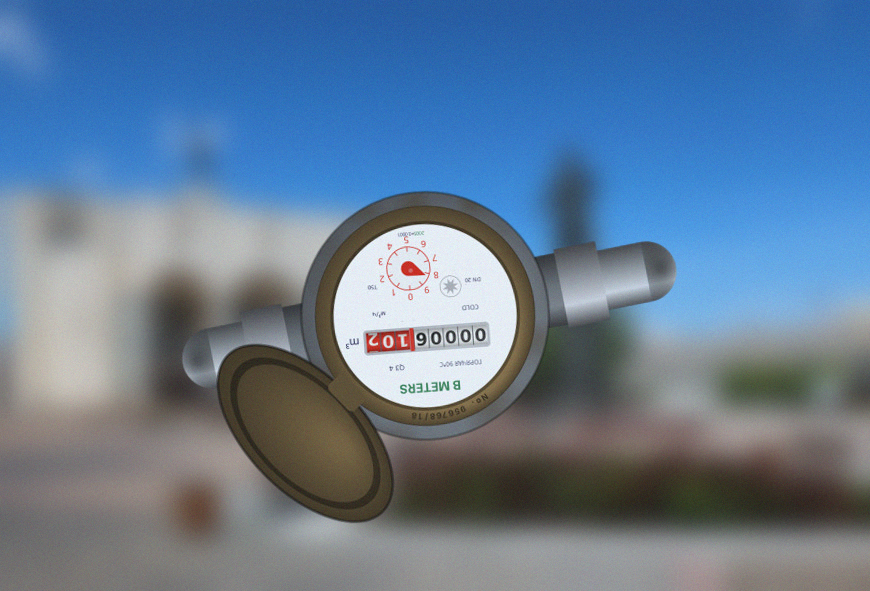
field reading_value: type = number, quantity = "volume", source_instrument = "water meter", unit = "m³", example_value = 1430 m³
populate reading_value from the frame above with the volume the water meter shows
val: 6.1018 m³
